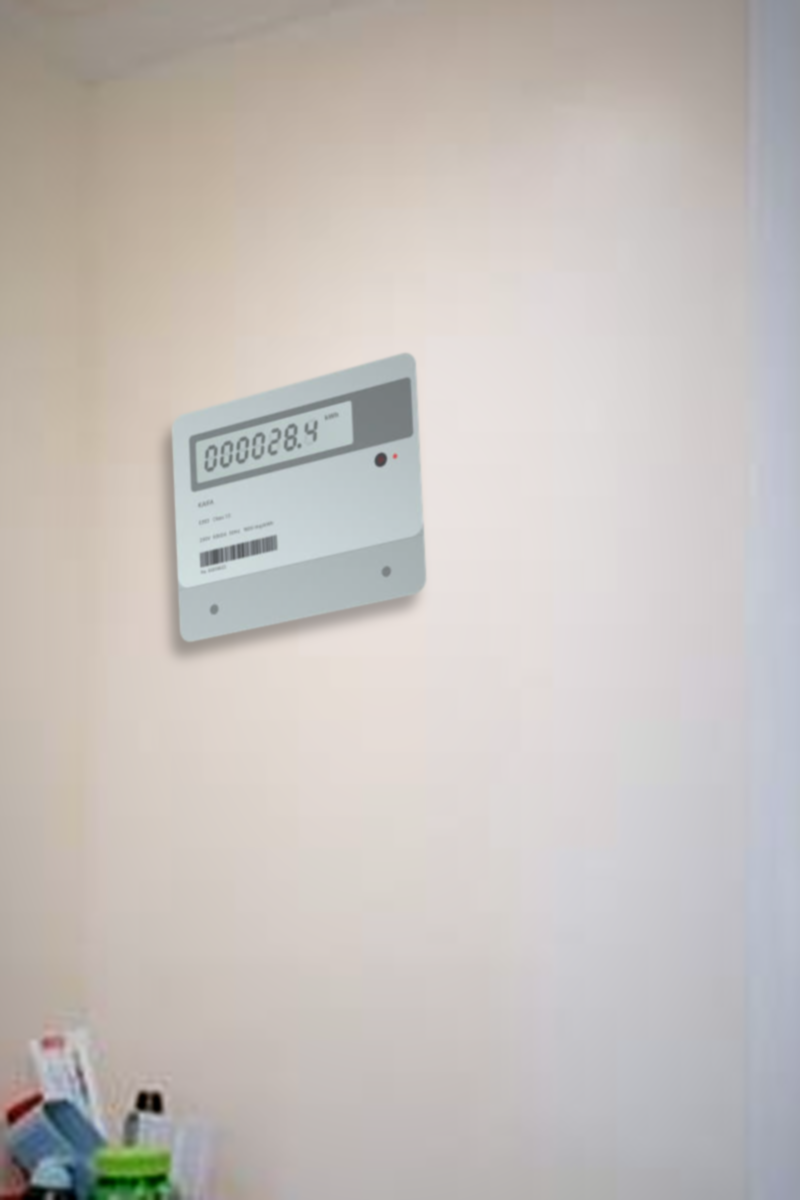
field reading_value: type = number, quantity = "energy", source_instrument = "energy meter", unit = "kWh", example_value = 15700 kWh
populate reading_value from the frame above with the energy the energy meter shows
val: 28.4 kWh
